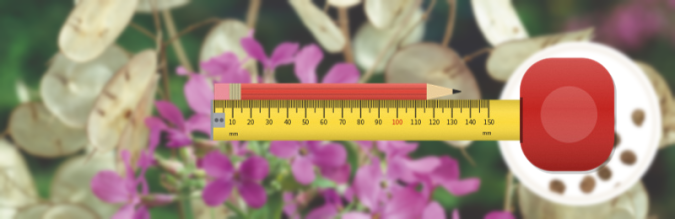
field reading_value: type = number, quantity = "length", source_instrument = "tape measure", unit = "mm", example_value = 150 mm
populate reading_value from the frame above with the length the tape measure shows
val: 135 mm
